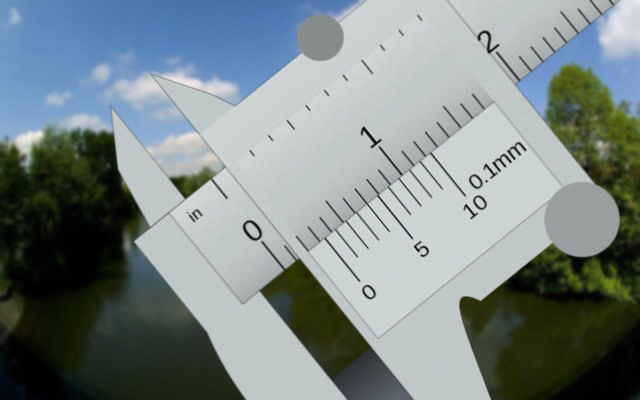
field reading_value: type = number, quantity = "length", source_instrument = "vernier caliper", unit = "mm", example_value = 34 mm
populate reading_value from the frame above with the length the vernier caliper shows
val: 3.4 mm
